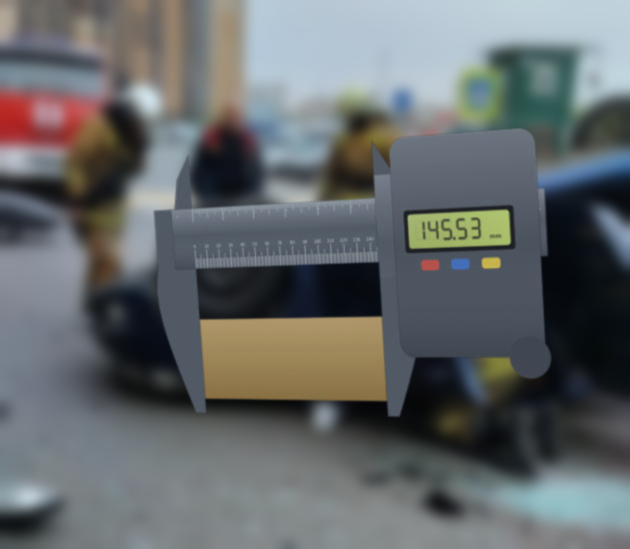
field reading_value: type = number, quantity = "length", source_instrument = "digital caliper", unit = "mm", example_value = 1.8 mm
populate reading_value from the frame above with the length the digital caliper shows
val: 145.53 mm
